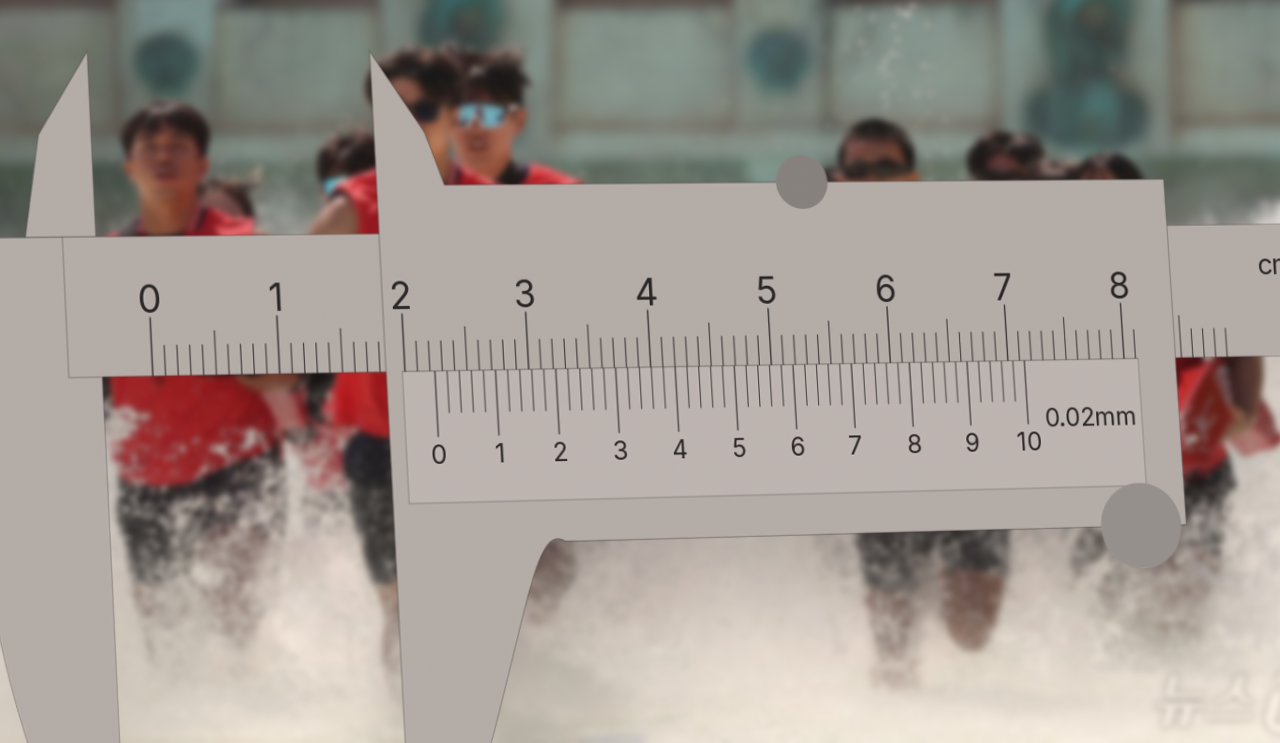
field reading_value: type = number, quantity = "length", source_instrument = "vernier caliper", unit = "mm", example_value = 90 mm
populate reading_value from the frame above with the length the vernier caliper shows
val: 22.4 mm
